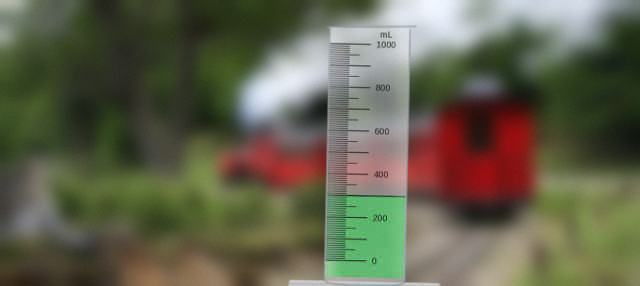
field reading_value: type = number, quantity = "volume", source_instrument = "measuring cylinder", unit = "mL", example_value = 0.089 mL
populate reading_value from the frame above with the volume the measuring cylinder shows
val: 300 mL
